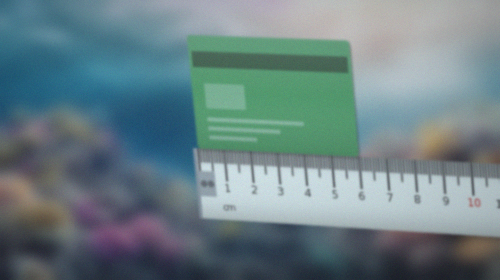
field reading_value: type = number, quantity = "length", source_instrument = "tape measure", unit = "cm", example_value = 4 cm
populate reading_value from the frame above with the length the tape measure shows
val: 6 cm
